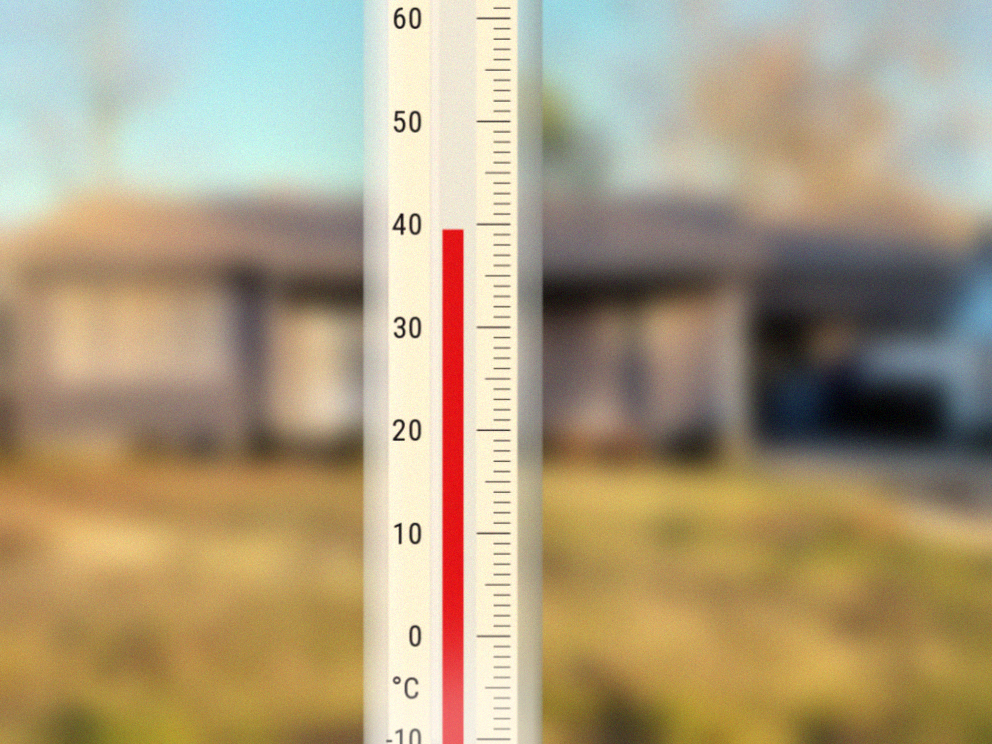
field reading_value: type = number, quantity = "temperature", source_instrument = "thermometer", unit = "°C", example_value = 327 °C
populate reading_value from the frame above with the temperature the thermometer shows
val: 39.5 °C
